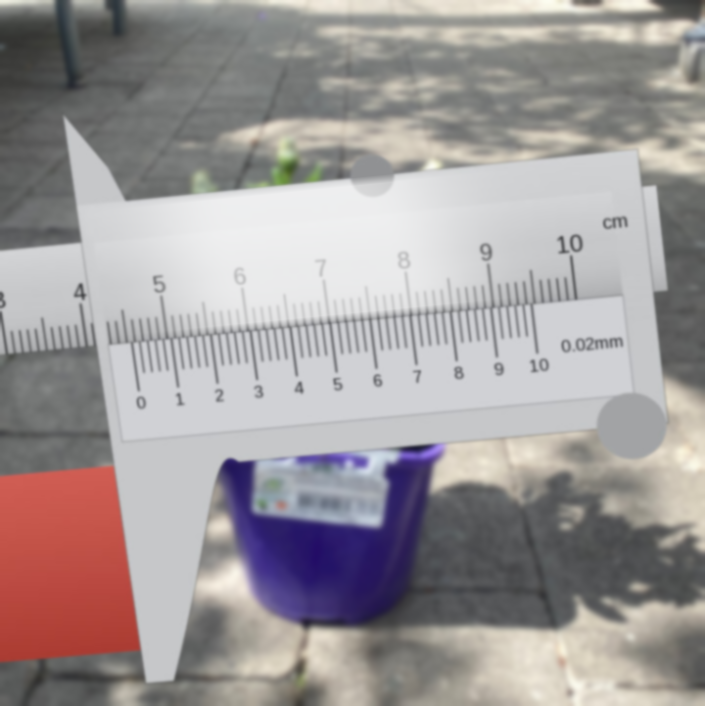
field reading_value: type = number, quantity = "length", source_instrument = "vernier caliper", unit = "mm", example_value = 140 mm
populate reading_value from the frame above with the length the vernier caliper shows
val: 45.6 mm
